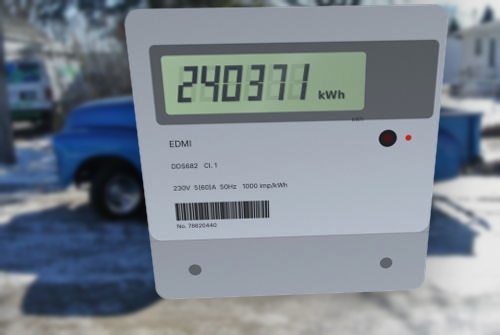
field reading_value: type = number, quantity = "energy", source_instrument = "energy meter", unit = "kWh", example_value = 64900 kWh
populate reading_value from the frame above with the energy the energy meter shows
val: 240371 kWh
